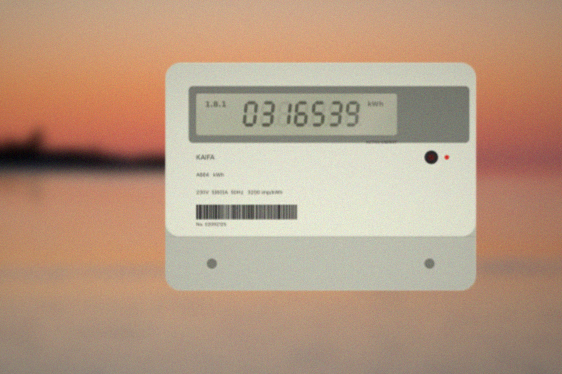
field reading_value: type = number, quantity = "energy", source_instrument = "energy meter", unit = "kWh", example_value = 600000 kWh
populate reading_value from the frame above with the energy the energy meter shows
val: 316539 kWh
